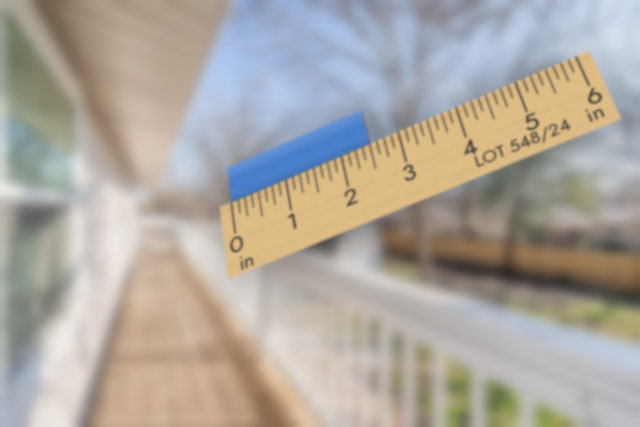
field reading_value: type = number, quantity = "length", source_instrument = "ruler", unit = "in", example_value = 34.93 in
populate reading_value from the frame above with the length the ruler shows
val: 2.5 in
